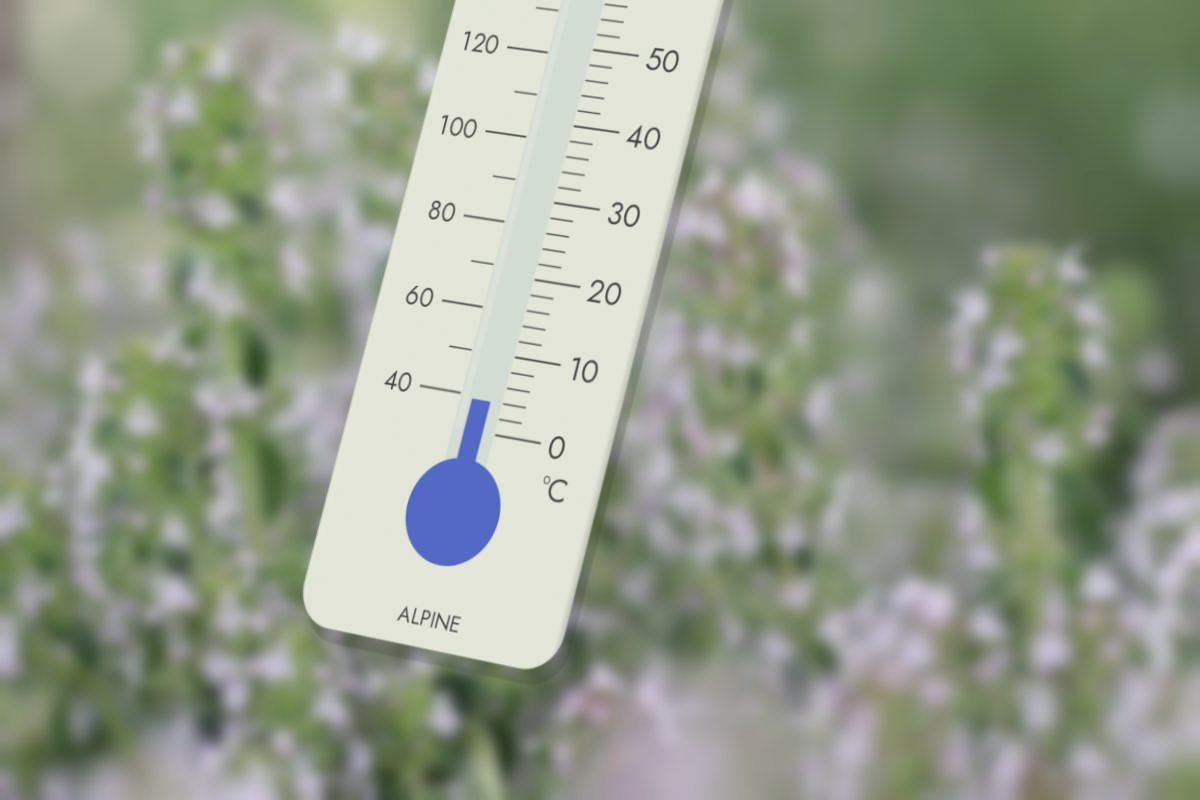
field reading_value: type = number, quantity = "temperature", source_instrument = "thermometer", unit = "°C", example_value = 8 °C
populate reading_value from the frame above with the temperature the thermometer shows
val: 4 °C
